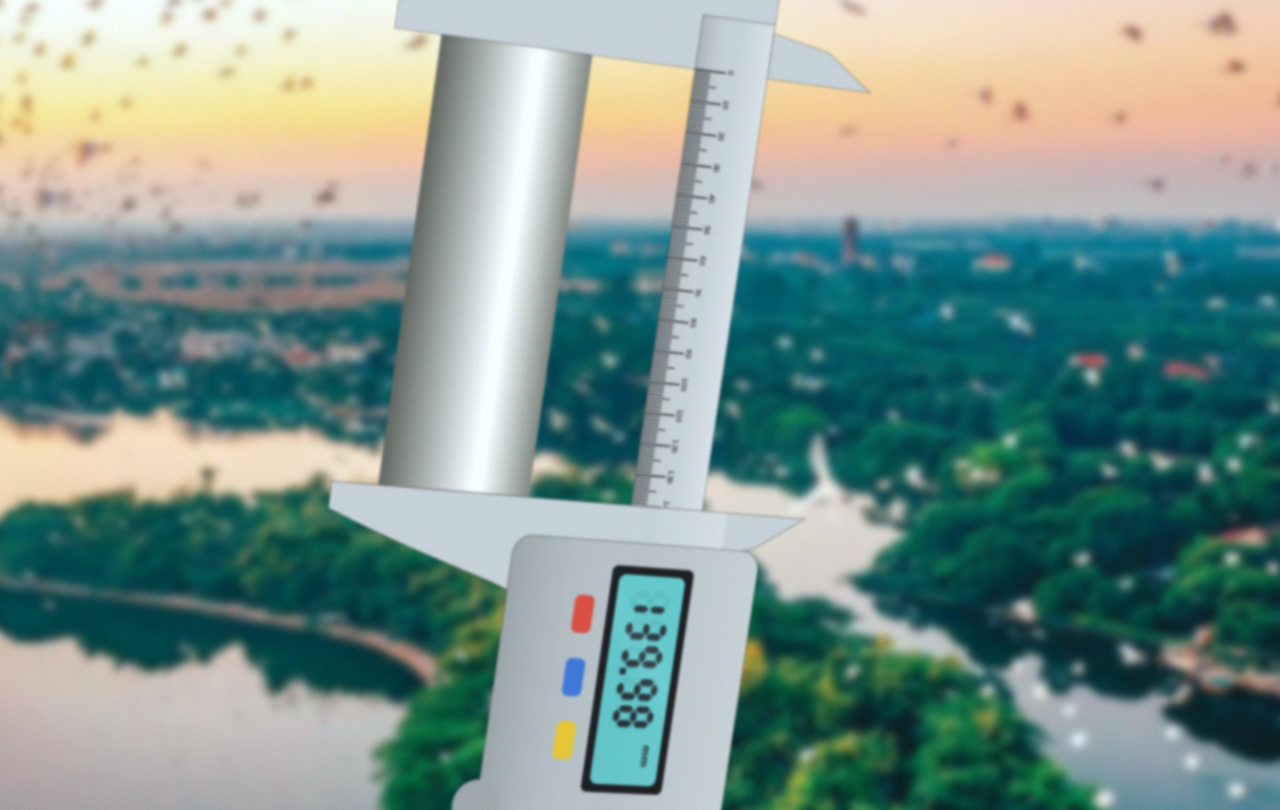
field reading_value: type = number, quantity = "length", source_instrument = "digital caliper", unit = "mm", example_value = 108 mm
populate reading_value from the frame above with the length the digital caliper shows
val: 139.98 mm
